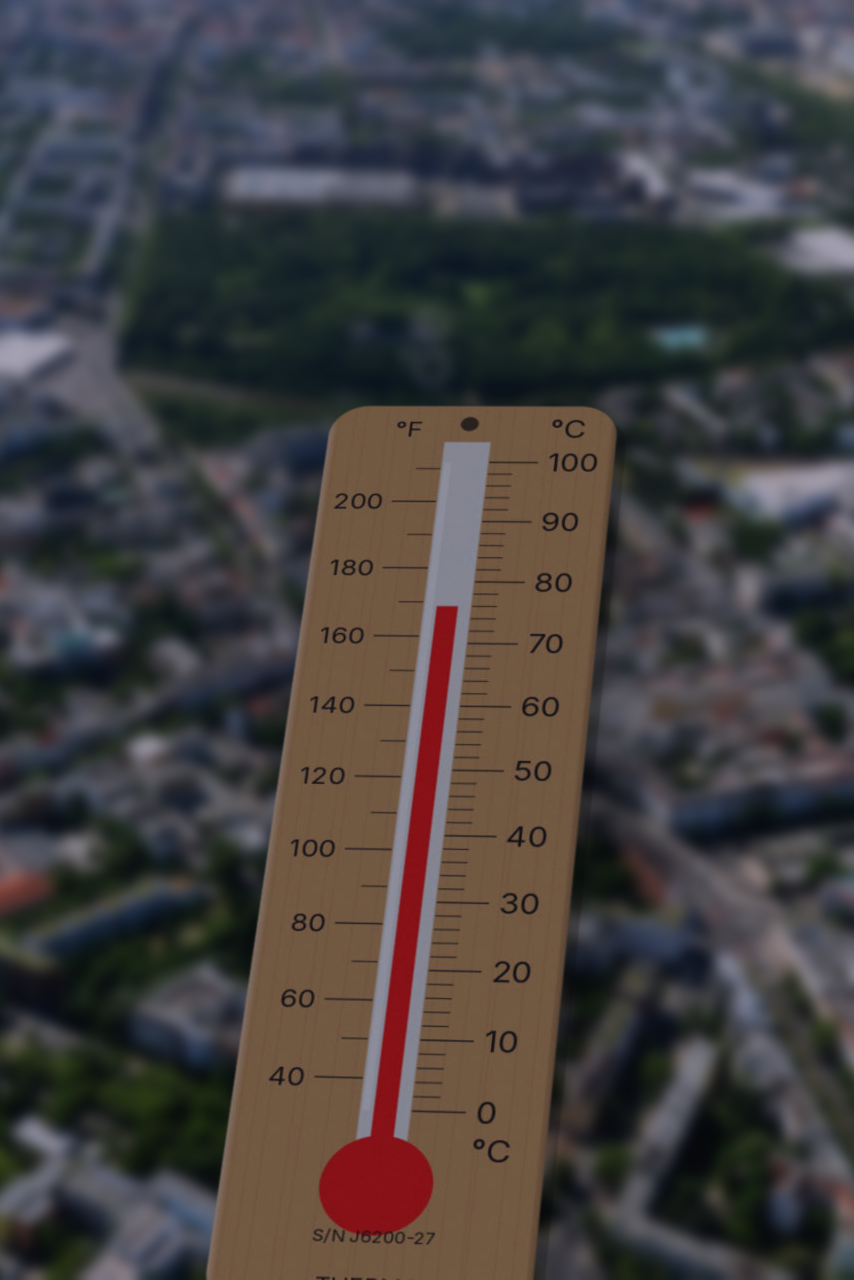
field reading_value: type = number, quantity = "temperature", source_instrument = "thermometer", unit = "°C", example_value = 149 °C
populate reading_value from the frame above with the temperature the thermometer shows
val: 76 °C
